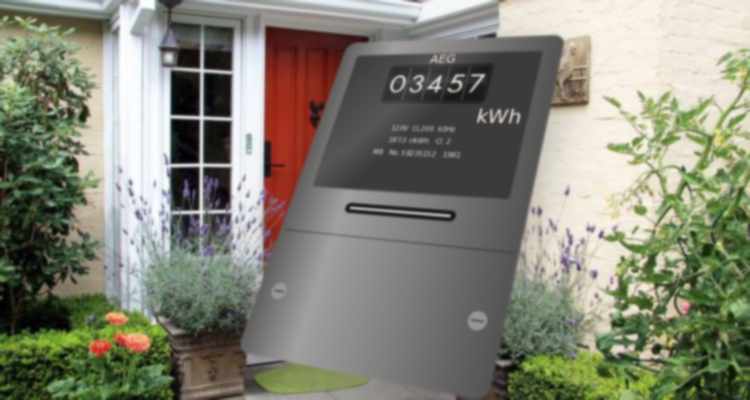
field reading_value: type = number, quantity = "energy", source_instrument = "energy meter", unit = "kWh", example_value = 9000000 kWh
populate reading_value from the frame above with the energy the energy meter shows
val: 3457 kWh
